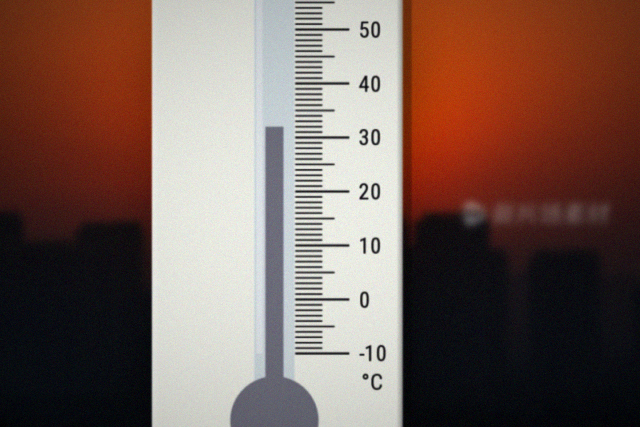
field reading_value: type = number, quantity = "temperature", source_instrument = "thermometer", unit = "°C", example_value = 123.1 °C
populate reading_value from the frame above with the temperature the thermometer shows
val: 32 °C
